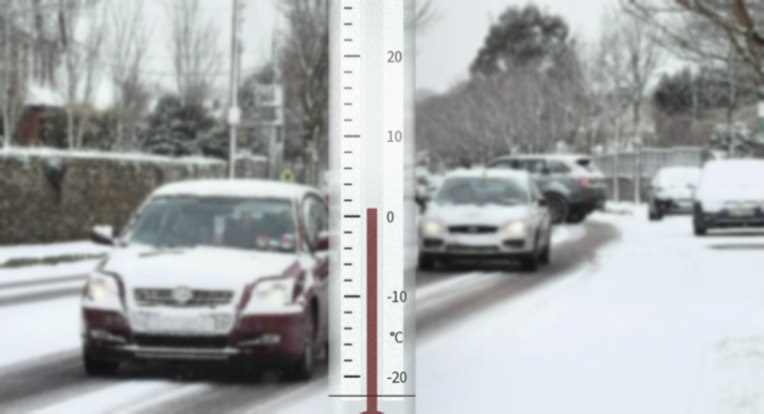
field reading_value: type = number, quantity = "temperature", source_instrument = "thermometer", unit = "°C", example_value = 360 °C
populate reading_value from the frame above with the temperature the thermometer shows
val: 1 °C
